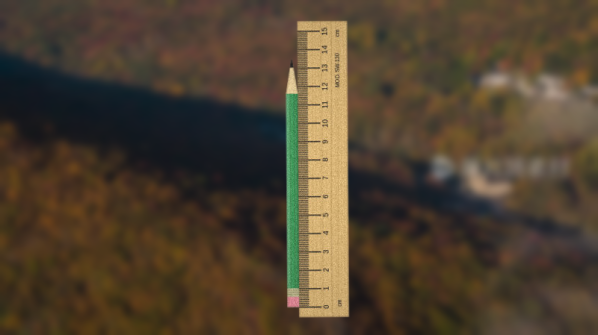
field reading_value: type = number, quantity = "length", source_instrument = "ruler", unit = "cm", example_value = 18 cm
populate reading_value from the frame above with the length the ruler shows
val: 13.5 cm
